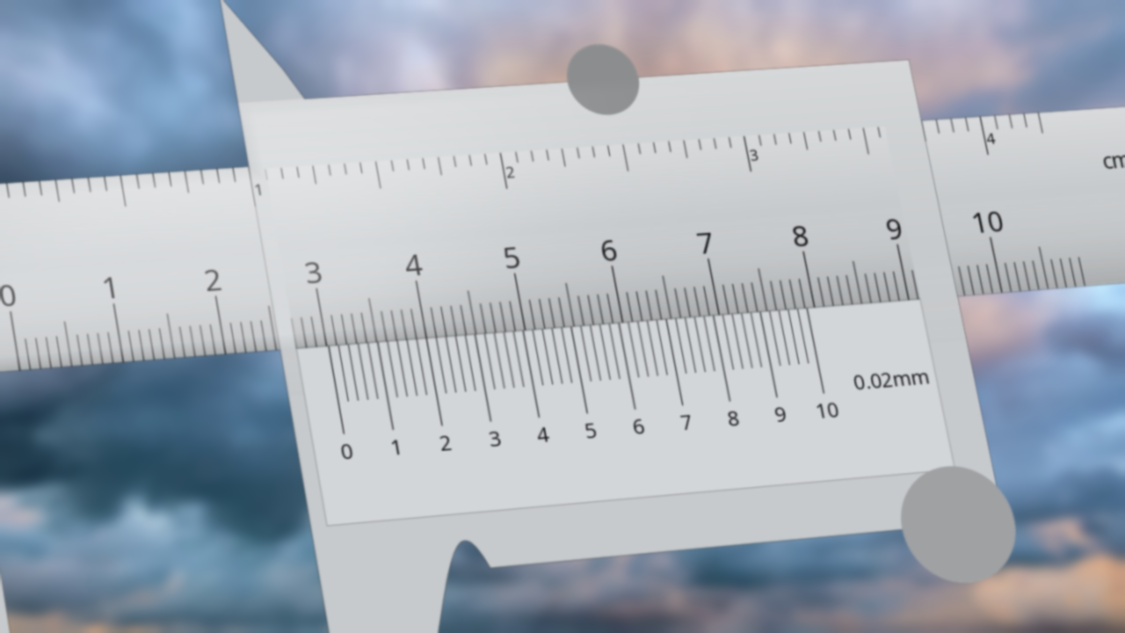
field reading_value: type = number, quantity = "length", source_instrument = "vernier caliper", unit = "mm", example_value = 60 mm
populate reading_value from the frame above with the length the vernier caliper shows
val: 30.2 mm
